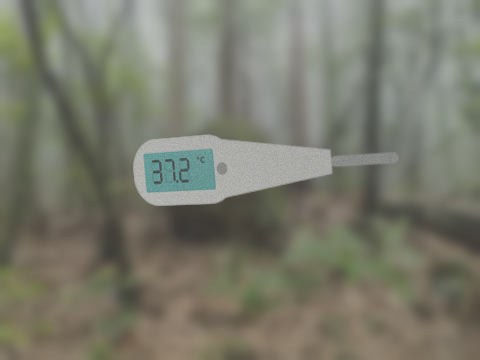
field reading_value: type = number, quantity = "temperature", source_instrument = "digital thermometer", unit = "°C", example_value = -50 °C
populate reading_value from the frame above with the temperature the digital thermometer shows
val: 37.2 °C
